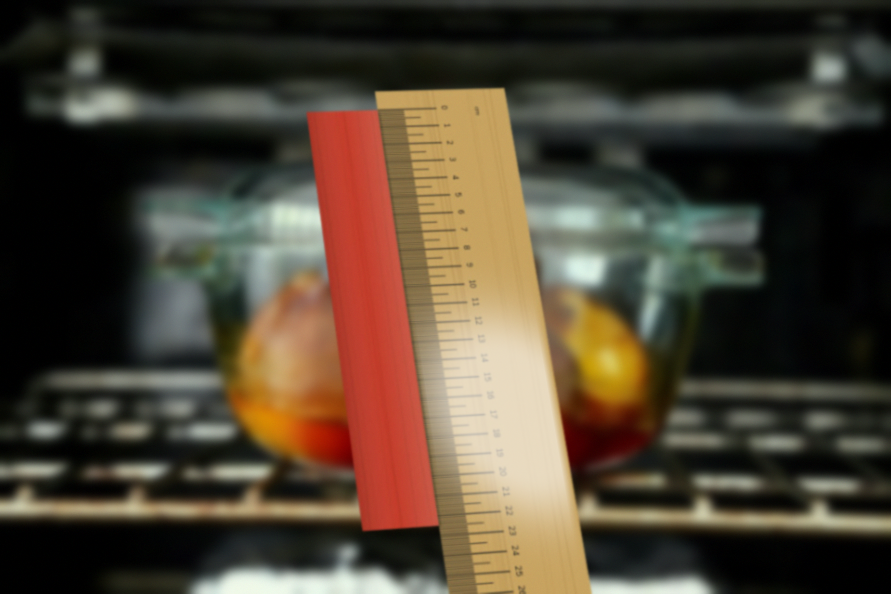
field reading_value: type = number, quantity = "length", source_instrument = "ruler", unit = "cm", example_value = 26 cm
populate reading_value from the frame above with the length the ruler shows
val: 22.5 cm
